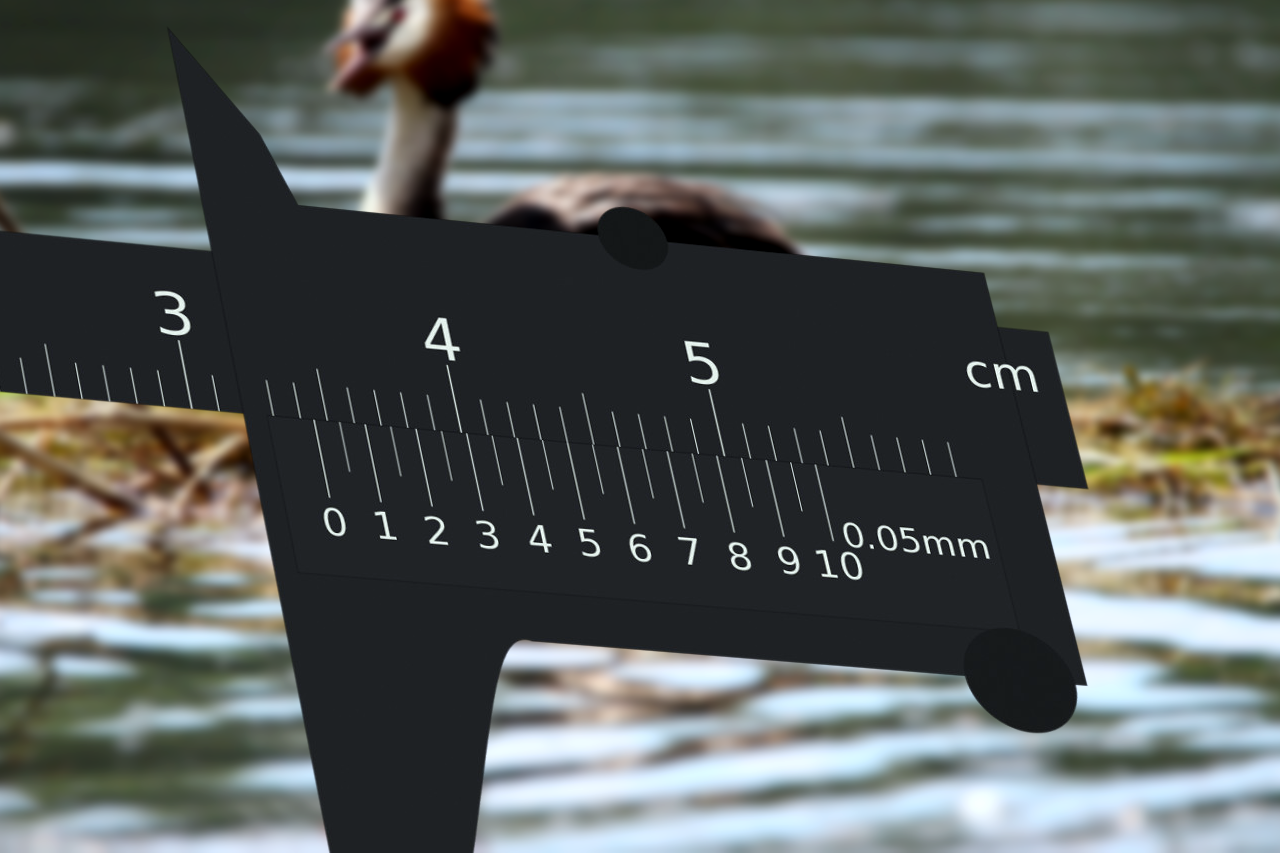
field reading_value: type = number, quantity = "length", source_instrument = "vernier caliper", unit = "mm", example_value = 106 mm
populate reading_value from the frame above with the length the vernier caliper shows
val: 34.50 mm
